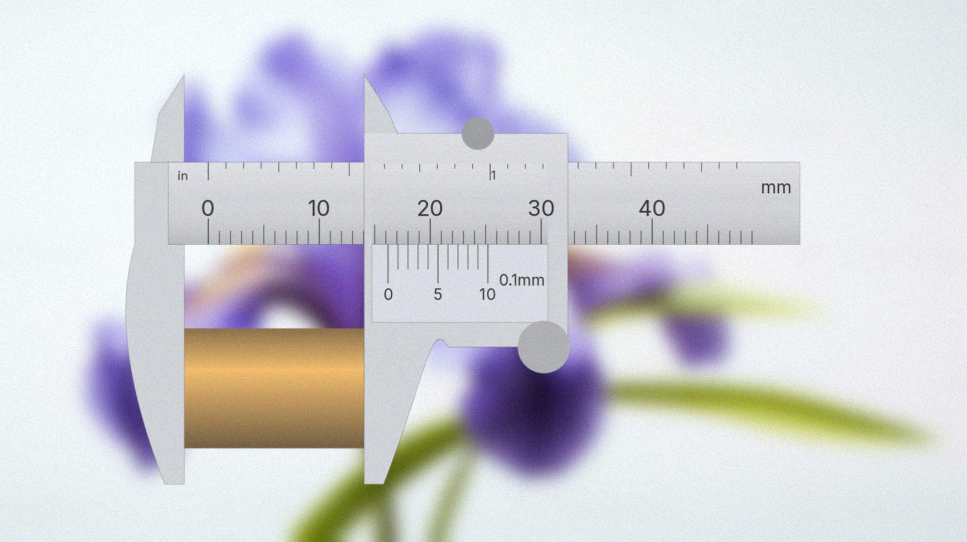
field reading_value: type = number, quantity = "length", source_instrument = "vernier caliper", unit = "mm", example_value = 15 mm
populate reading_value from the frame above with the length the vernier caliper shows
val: 16.2 mm
